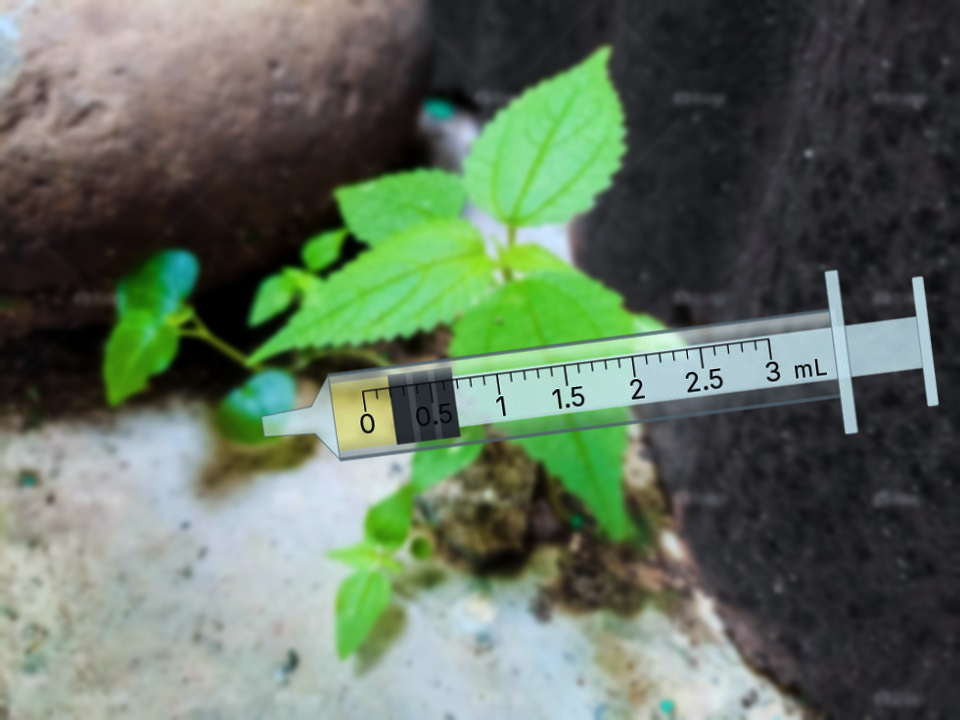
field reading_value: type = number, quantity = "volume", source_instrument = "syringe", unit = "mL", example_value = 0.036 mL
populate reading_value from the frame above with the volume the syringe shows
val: 0.2 mL
